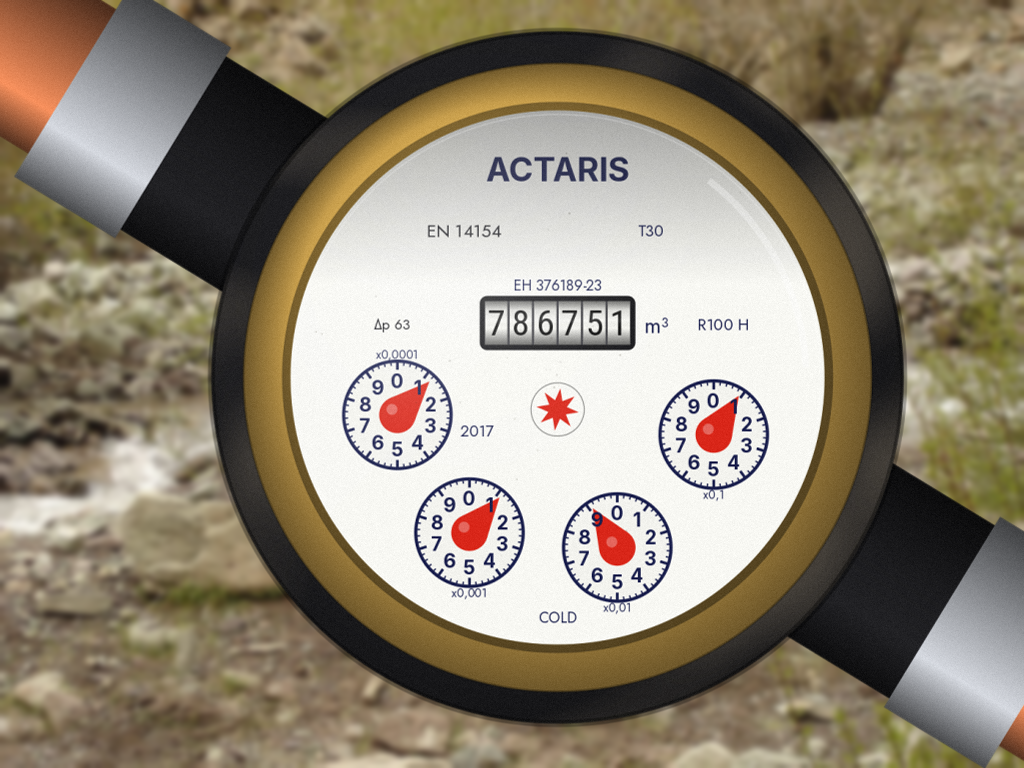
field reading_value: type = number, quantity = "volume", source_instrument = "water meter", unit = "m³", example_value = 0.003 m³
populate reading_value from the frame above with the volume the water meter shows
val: 786751.0911 m³
